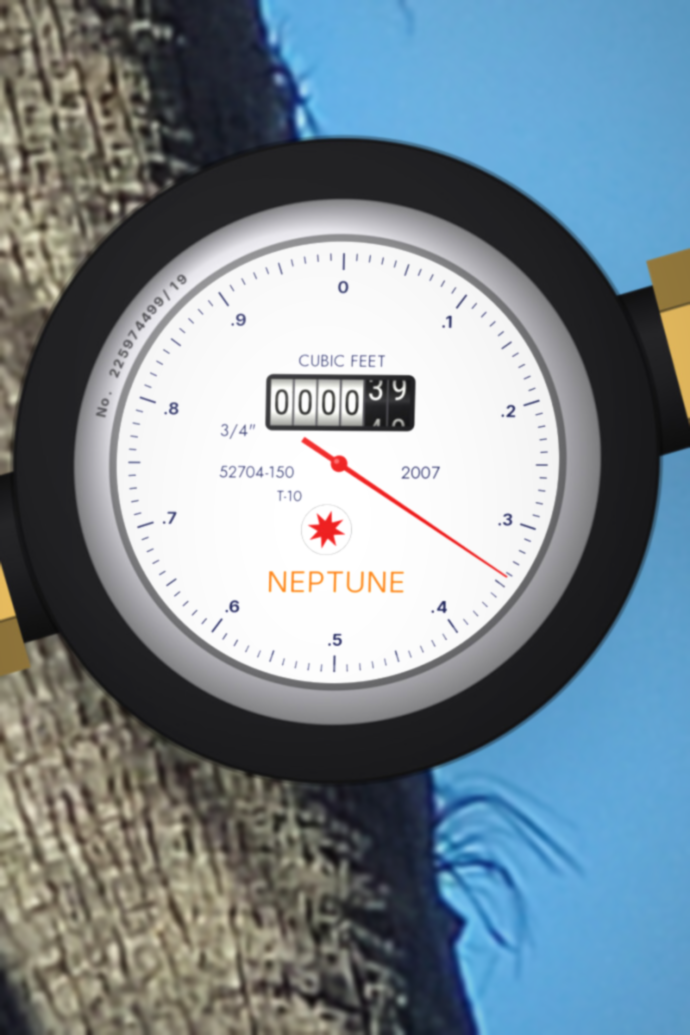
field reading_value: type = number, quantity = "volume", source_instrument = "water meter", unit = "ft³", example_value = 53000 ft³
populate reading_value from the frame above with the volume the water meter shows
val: 39.34 ft³
